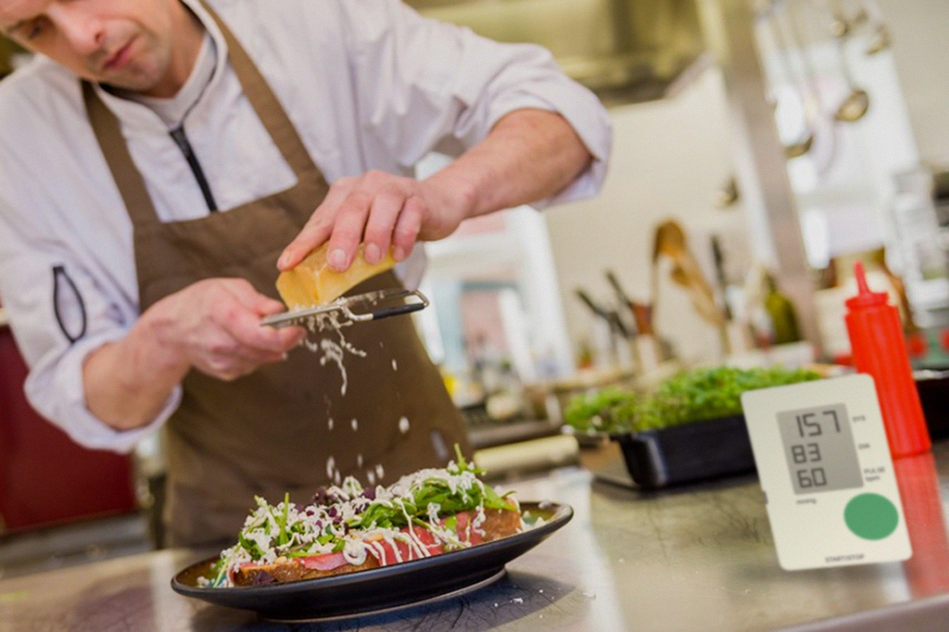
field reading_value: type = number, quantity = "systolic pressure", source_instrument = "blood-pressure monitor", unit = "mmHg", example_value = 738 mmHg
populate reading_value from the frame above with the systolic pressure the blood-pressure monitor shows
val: 157 mmHg
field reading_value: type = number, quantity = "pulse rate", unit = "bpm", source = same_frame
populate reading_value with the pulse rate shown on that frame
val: 60 bpm
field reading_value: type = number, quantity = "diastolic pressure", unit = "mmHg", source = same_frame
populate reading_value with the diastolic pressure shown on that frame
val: 83 mmHg
